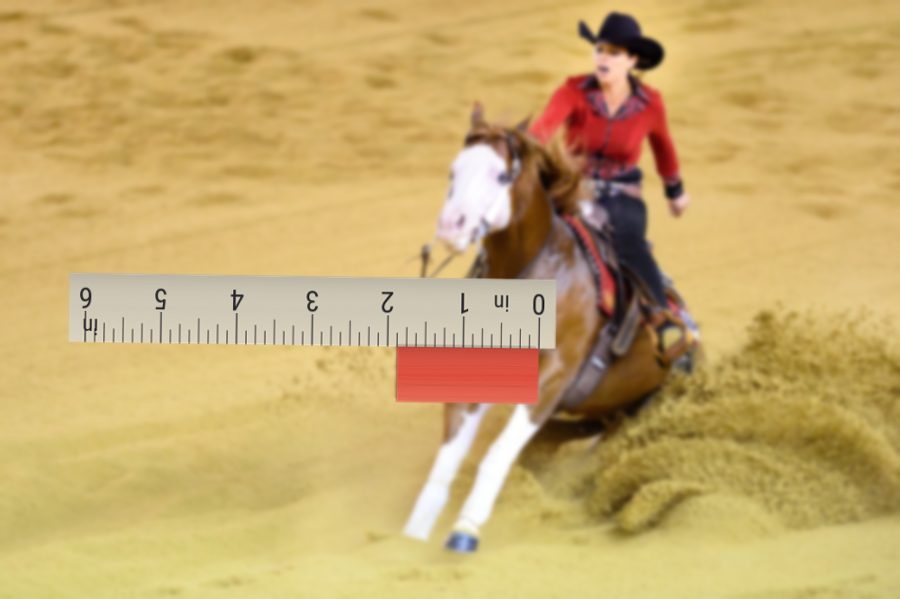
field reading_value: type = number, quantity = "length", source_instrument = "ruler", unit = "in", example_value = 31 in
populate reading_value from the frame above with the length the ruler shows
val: 1.875 in
